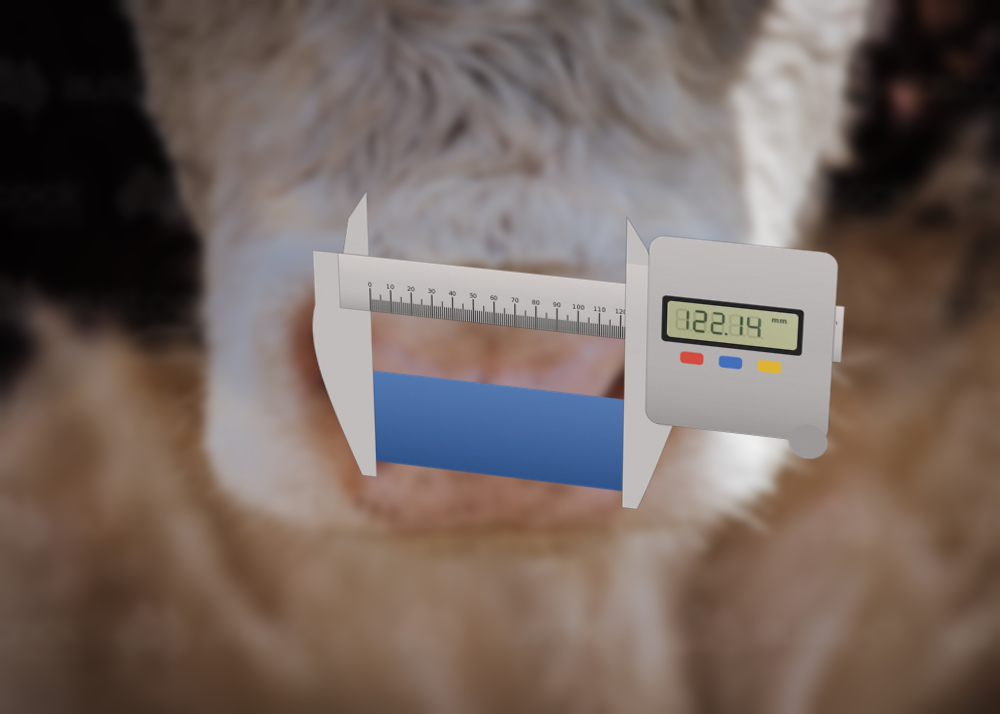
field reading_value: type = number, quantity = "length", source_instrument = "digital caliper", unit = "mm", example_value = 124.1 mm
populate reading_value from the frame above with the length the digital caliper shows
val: 122.14 mm
